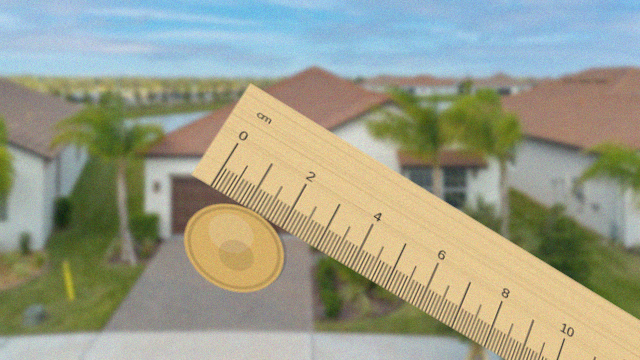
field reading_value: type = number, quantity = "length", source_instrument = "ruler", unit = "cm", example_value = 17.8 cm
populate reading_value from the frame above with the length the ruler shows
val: 2.5 cm
